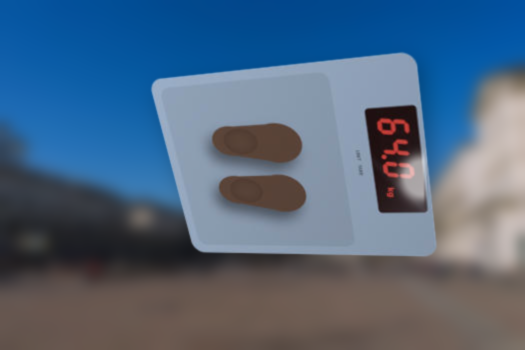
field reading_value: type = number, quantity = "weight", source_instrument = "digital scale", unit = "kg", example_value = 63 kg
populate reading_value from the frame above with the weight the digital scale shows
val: 64.0 kg
